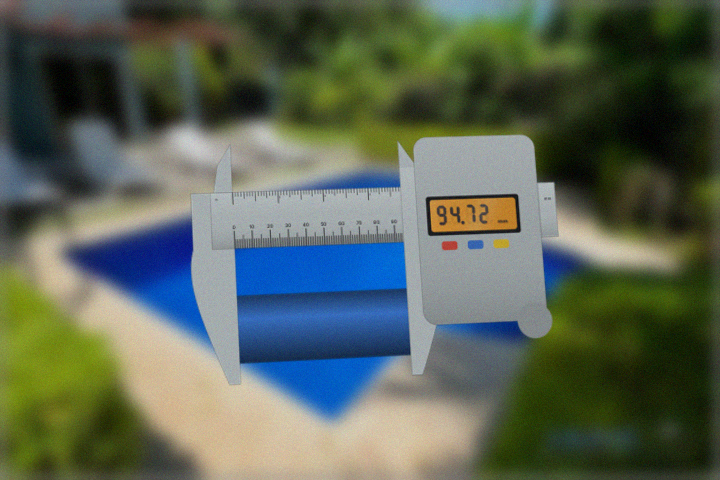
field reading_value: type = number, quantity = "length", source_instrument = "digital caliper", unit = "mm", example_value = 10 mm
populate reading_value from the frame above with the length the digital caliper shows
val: 94.72 mm
